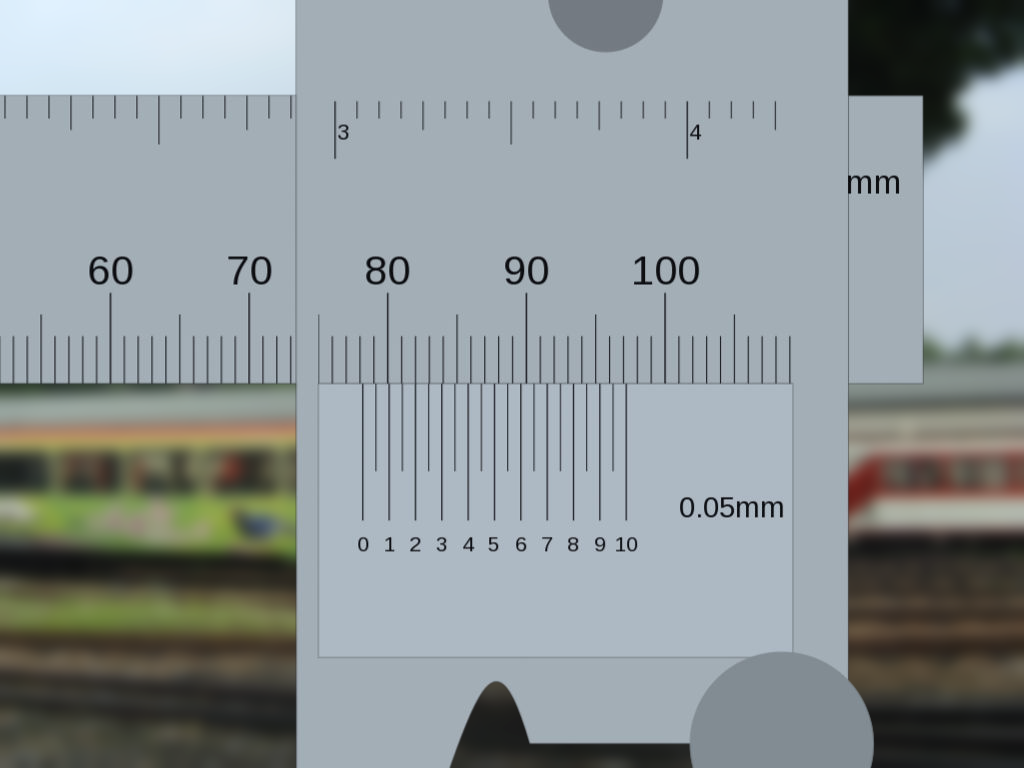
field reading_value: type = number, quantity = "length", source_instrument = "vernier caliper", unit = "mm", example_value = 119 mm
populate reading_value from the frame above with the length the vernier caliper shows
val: 78.2 mm
